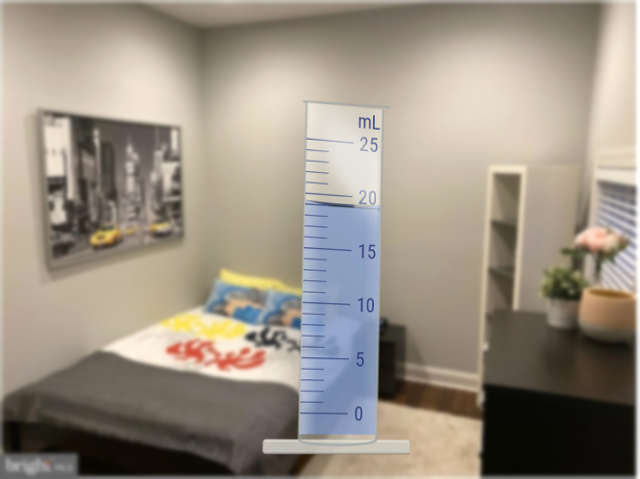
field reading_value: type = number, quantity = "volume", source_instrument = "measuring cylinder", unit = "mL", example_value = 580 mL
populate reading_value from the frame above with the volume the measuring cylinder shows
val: 19 mL
